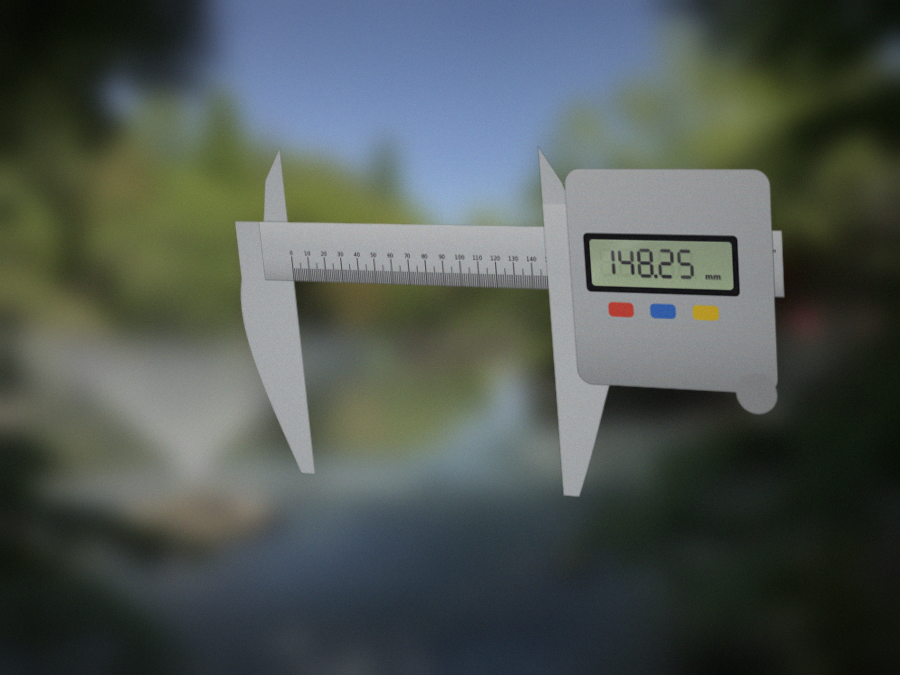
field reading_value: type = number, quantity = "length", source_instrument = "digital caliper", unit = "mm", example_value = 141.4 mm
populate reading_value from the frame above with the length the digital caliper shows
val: 148.25 mm
